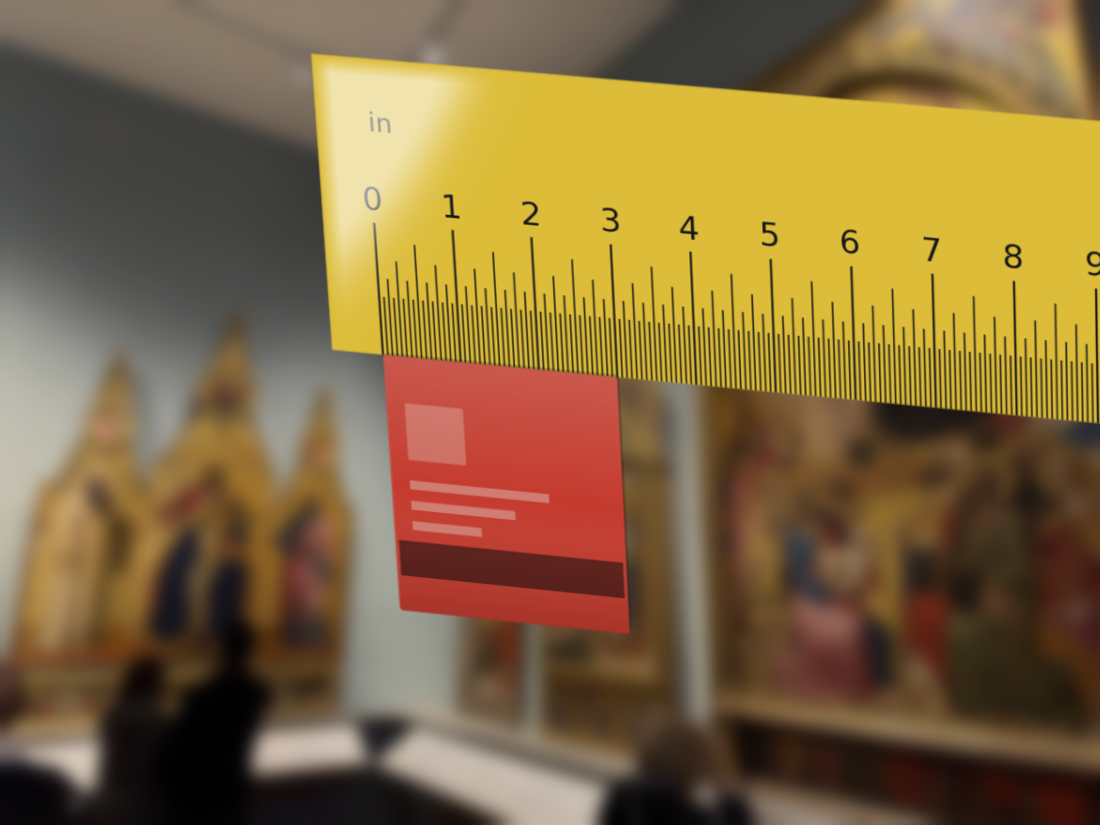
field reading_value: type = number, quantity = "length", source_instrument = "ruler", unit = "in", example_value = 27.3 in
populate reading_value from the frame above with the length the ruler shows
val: 3 in
